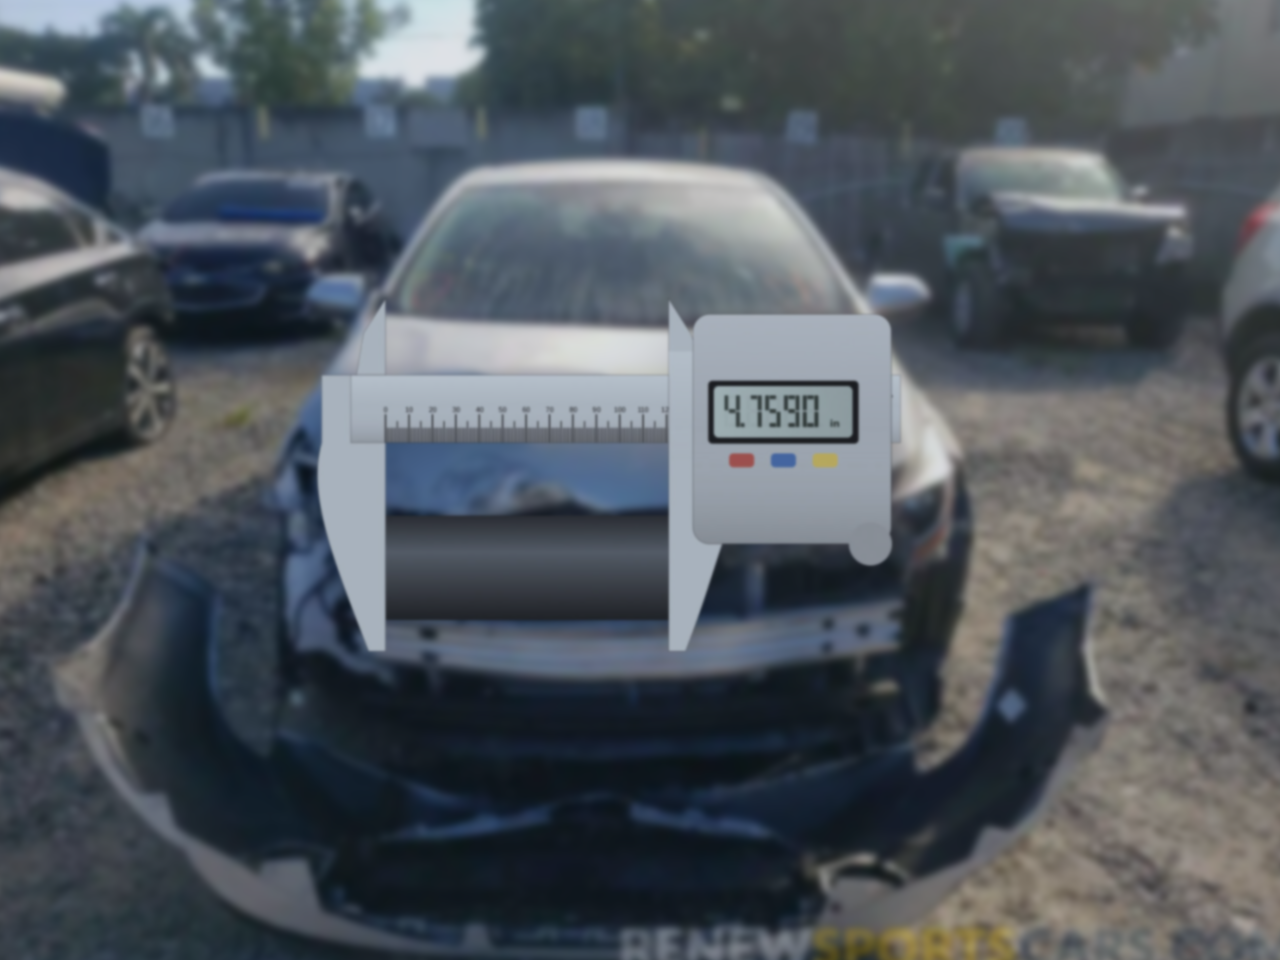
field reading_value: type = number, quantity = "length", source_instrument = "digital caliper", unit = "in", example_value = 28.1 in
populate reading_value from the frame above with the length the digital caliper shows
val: 4.7590 in
